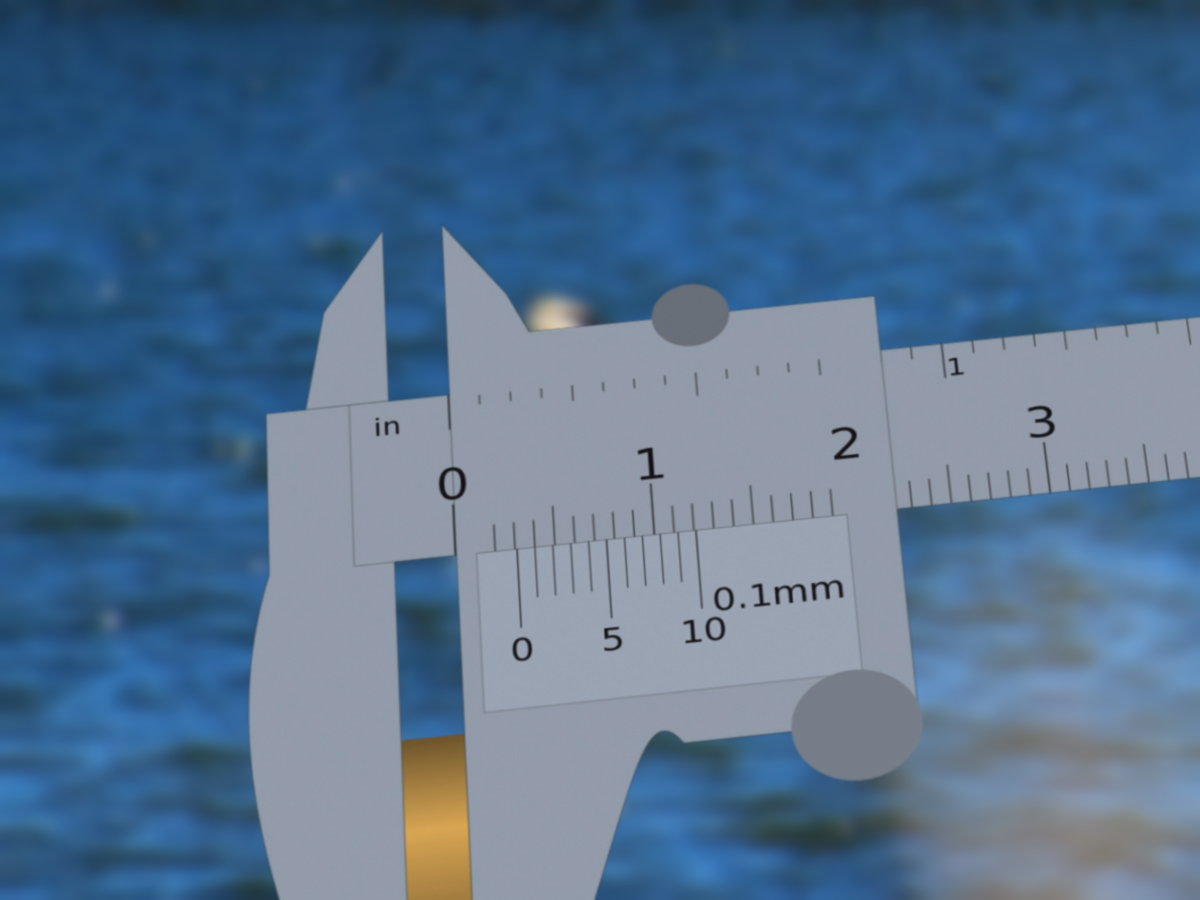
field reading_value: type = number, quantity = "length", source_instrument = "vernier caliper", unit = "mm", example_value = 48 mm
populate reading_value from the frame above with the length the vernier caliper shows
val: 3.1 mm
